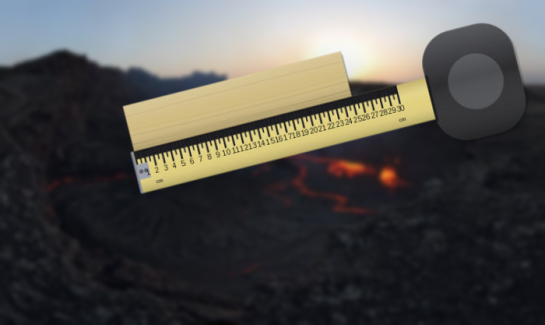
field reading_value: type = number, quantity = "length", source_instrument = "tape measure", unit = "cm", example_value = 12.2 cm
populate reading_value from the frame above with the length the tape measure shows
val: 25 cm
